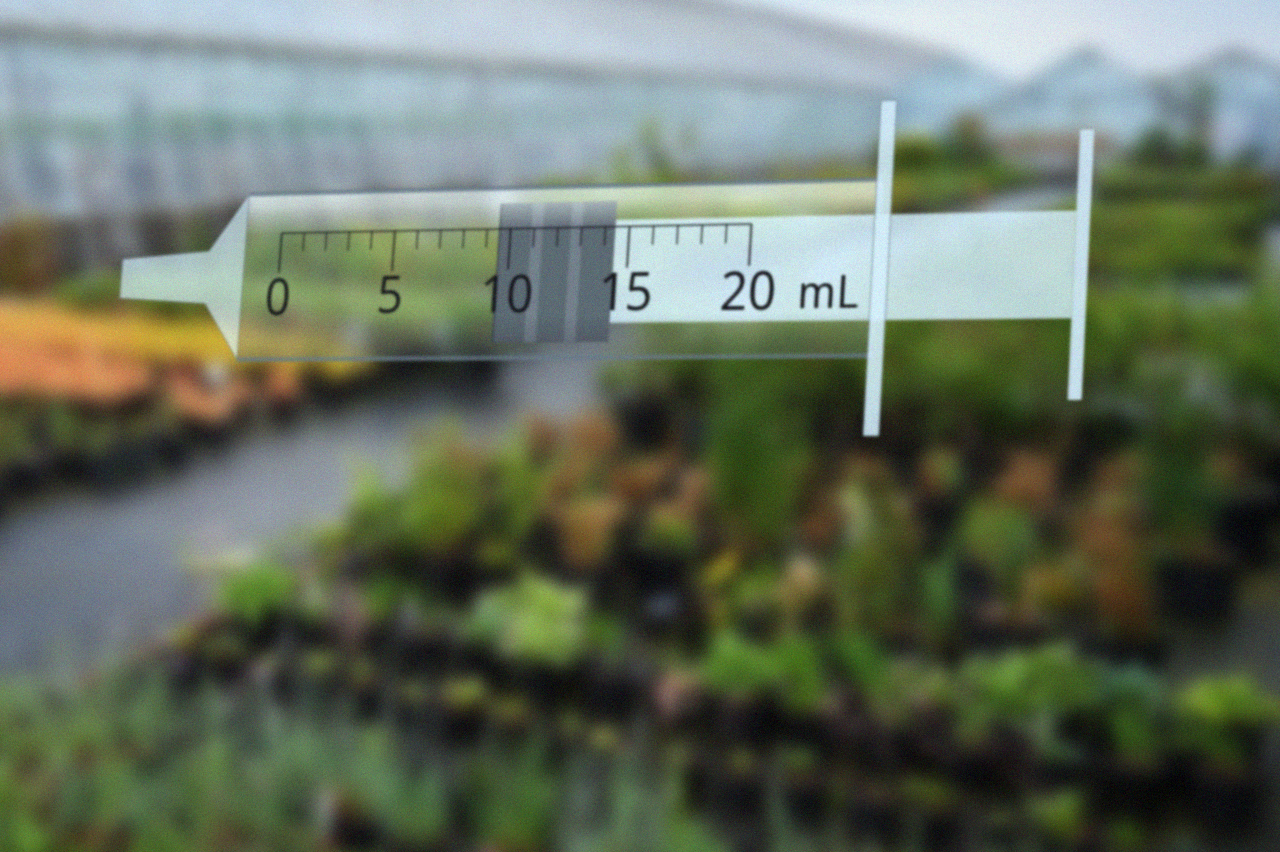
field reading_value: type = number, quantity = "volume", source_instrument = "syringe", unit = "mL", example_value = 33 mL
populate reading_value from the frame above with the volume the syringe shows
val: 9.5 mL
